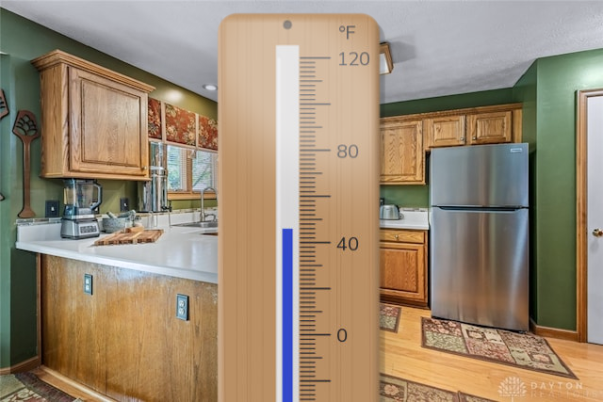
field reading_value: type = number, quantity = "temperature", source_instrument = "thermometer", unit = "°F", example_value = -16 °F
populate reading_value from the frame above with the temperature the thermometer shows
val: 46 °F
